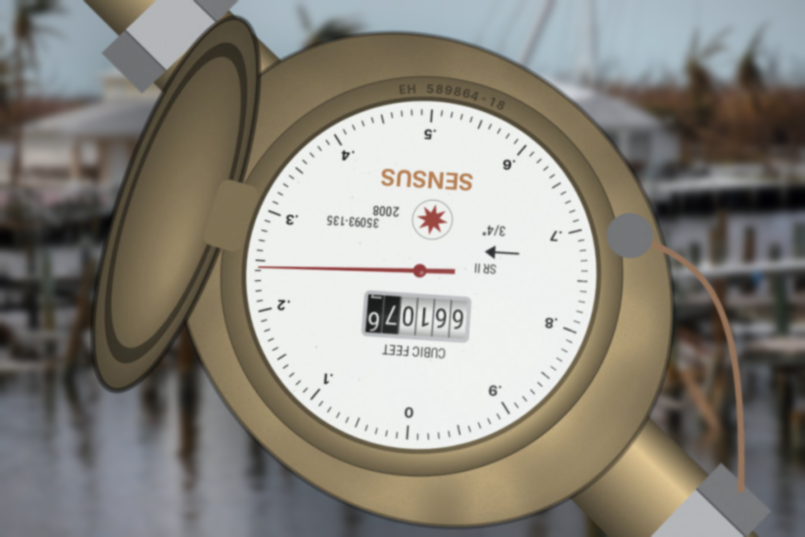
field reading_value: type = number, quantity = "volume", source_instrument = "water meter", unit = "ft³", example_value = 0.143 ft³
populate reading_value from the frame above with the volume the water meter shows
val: 661076.24 ft³
